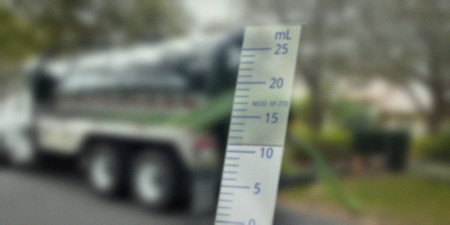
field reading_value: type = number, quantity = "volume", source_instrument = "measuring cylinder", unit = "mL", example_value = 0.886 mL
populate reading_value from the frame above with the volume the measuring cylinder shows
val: 11 mL
